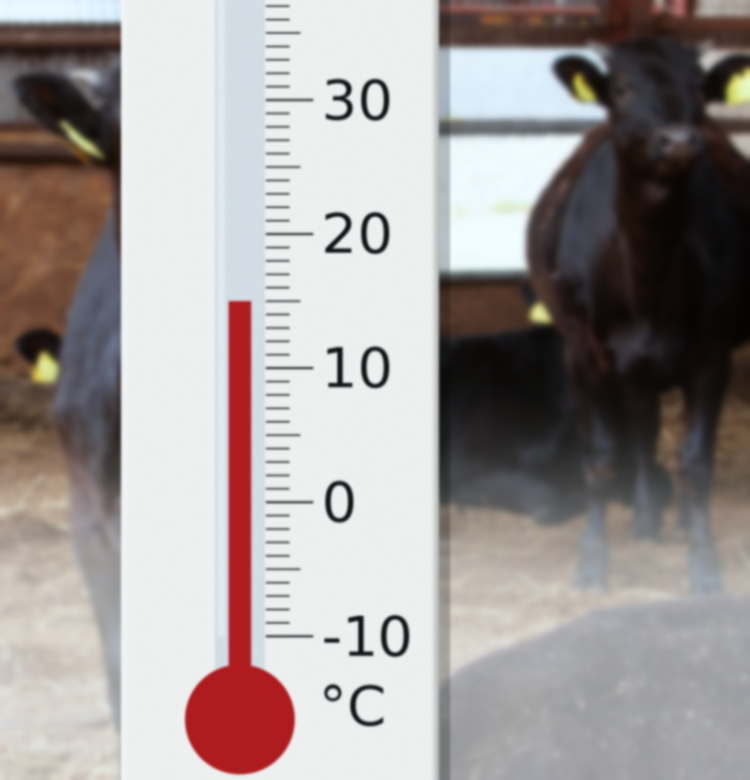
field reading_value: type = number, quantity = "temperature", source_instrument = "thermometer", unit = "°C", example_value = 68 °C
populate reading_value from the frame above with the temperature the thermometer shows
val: 15 °C
